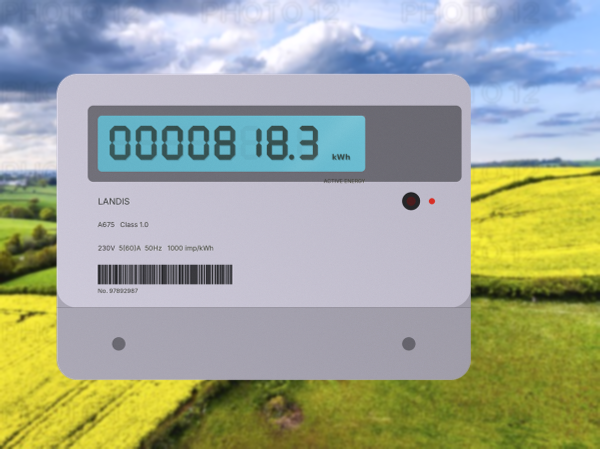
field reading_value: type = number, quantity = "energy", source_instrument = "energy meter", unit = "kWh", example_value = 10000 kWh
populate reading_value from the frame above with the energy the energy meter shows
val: 818.3 kWh
